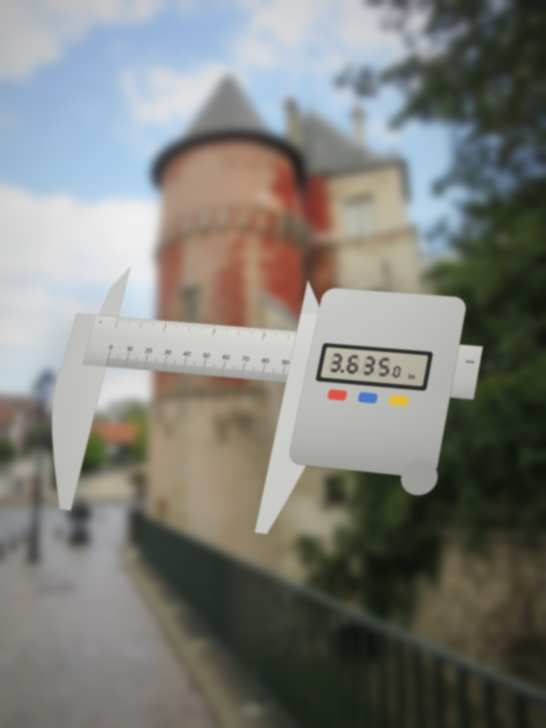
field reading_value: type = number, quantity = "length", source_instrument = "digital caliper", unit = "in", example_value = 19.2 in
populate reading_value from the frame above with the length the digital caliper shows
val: 3.6350 in
